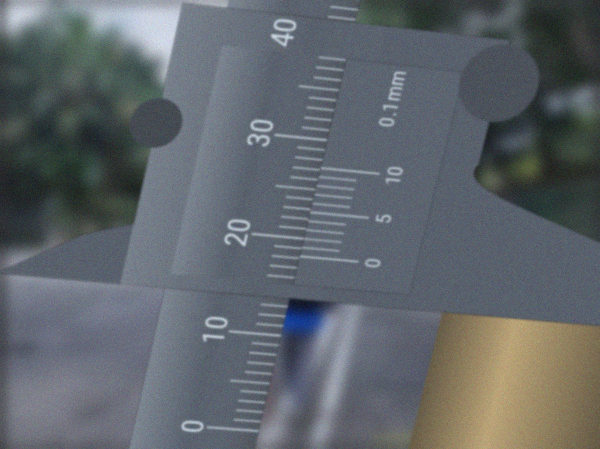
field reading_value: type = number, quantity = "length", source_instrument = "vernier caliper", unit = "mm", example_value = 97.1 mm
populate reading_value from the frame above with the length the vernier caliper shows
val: 18.2 mm
